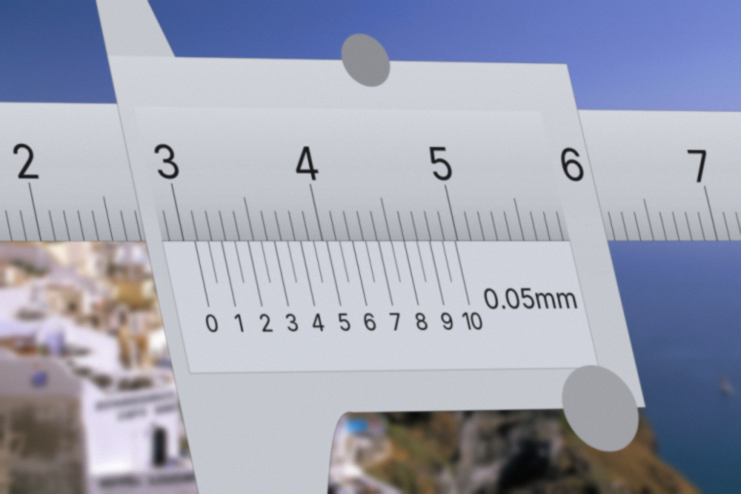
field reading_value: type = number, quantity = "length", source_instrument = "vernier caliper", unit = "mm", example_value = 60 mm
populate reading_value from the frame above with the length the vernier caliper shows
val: 30.8 mm
